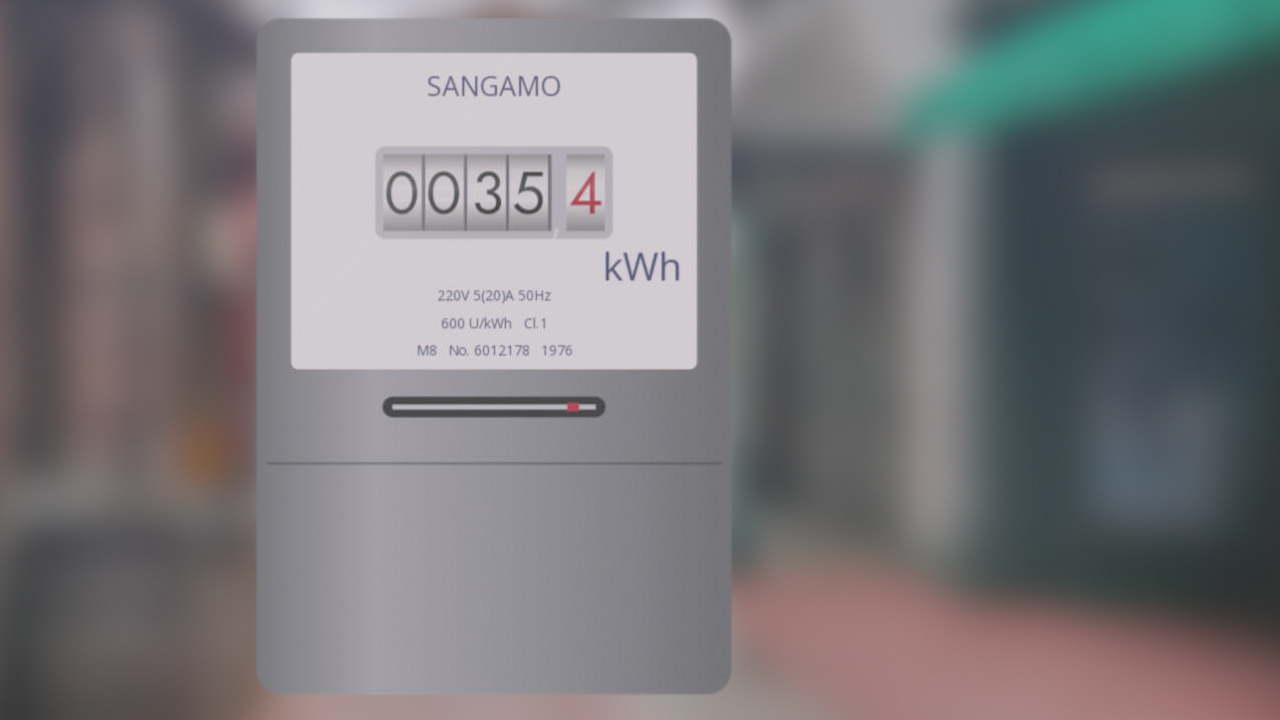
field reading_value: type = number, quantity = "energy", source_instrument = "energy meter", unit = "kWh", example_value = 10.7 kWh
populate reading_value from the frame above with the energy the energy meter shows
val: 35.4 kWh
